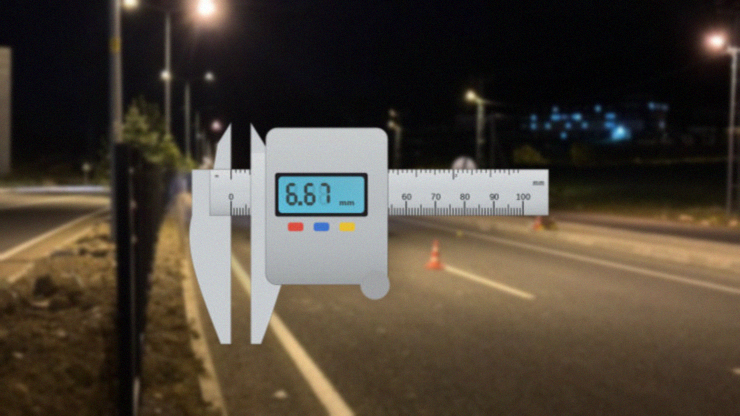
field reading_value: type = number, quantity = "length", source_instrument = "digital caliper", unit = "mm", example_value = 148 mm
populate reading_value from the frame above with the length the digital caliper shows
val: 6.67 mm
